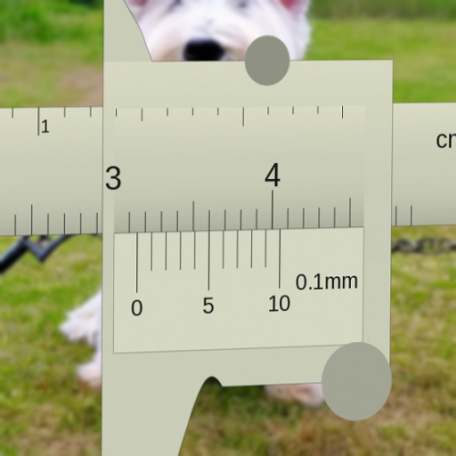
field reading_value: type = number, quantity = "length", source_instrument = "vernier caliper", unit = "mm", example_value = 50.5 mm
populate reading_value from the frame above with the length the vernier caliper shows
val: 31.5 mm
